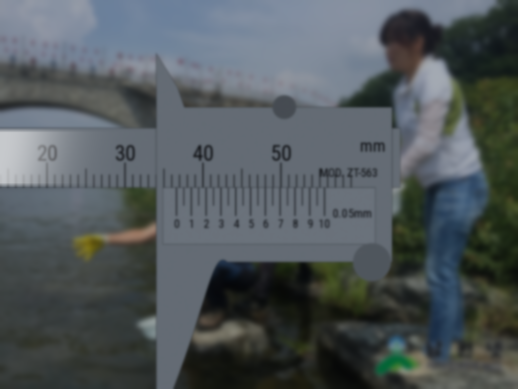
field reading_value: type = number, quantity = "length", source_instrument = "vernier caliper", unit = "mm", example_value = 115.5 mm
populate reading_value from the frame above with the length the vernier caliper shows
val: 36.6 mm
